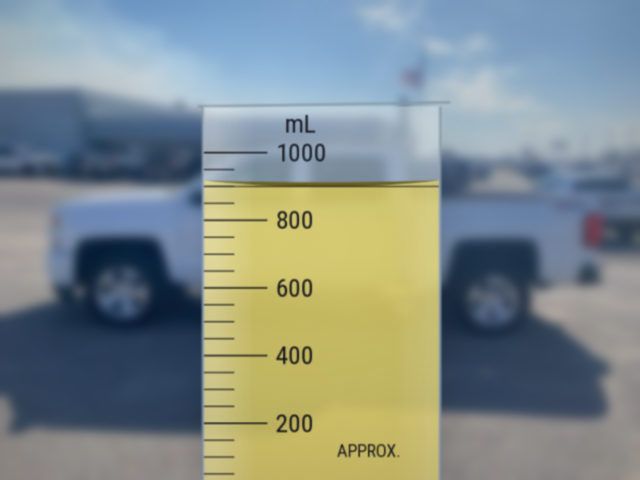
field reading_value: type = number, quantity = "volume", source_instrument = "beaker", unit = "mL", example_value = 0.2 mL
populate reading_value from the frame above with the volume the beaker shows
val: 900 mL
